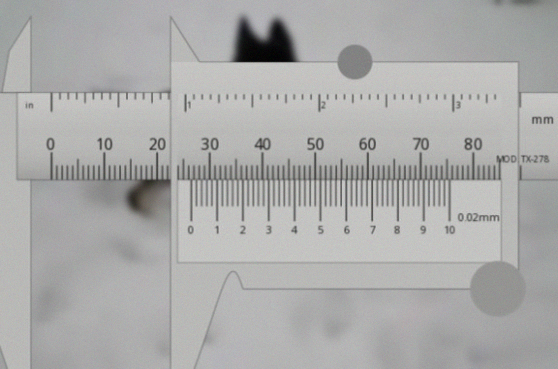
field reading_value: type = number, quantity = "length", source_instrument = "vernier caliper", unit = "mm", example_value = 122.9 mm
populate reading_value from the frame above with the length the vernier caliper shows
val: 26.5 mm
